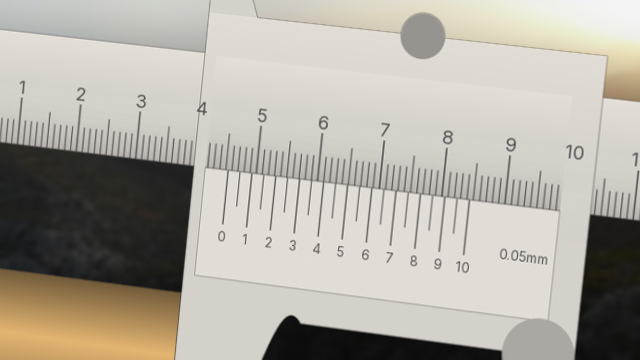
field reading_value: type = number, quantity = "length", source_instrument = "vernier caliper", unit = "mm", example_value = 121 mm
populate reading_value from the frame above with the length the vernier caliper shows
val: 45.4 mm
